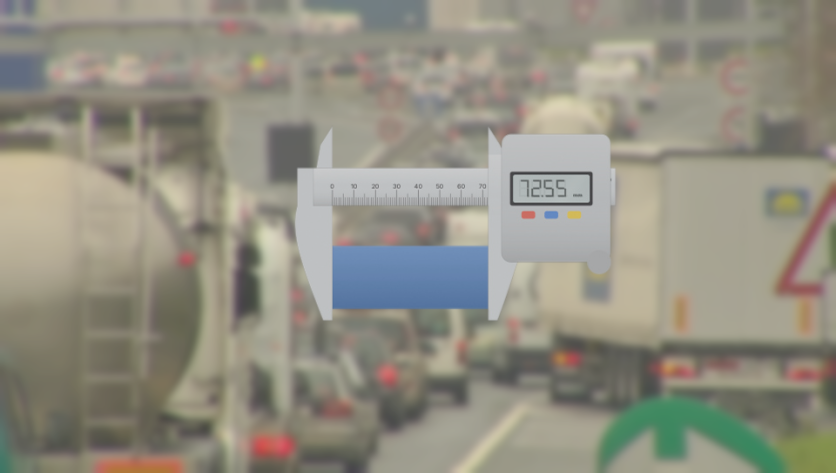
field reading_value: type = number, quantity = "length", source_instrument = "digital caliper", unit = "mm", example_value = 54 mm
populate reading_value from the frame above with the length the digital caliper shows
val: 72.55 mm
